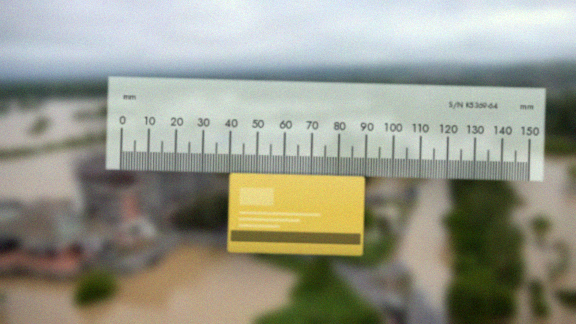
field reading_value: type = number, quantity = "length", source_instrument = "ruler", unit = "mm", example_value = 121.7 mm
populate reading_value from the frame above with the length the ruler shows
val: 50 mm
